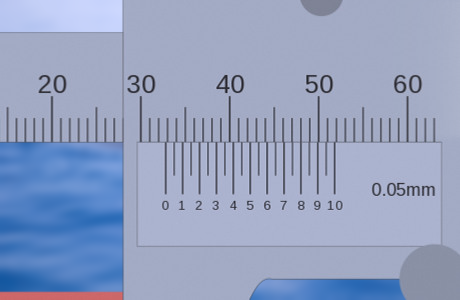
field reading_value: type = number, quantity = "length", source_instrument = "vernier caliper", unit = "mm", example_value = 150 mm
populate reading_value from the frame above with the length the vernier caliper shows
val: 32.8 mm
